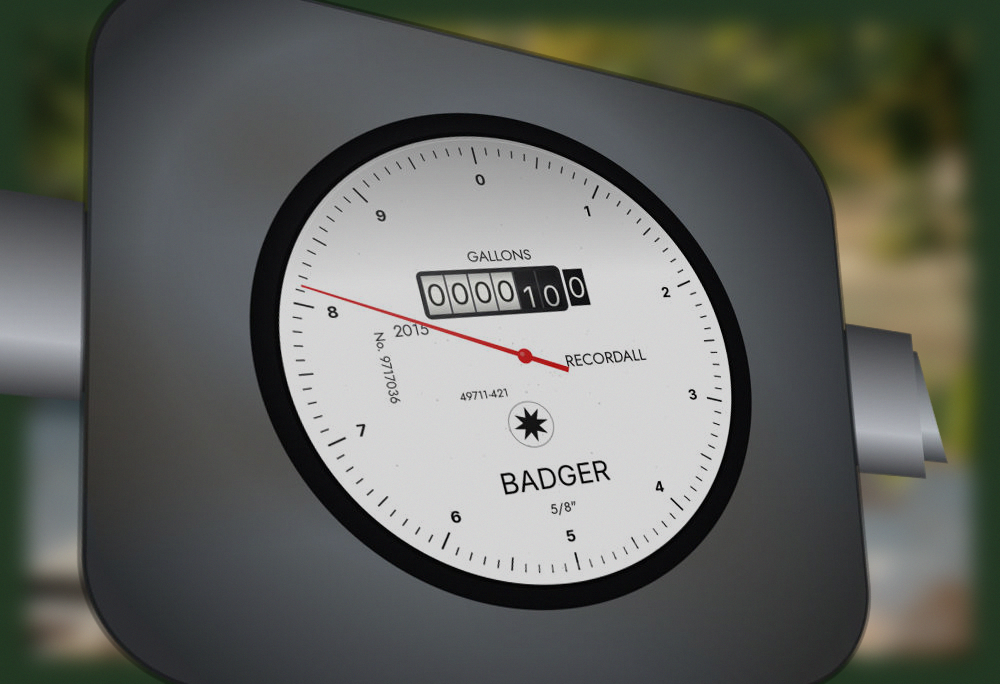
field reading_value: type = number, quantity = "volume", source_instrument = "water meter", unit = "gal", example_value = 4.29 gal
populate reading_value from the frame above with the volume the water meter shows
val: 98.1 gal
